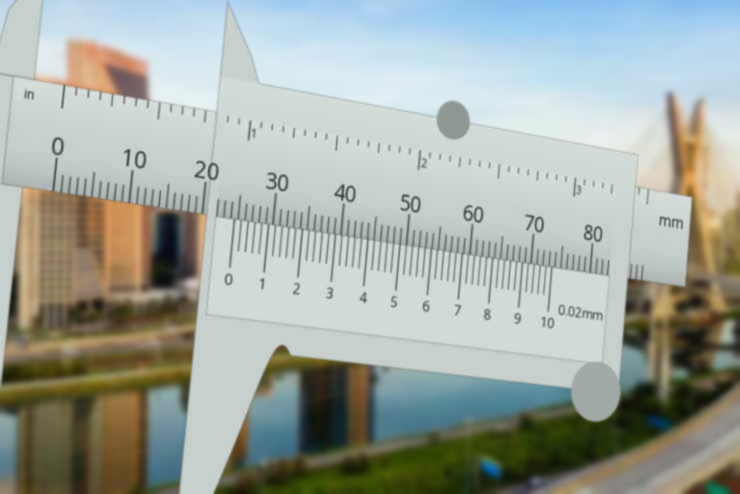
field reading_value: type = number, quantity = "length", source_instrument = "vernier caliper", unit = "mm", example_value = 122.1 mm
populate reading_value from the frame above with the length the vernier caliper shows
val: 24.5 mm
